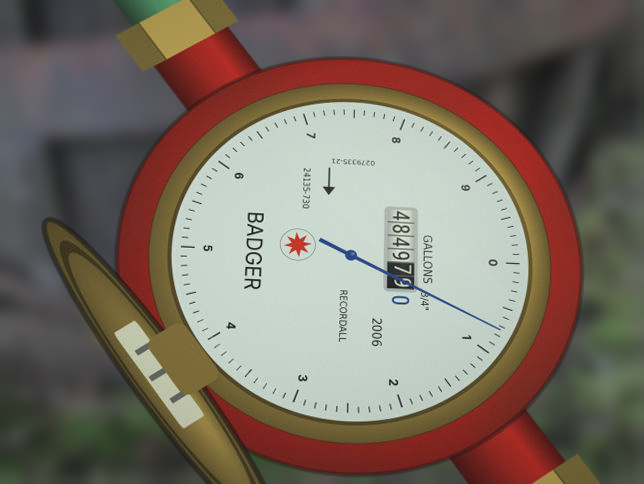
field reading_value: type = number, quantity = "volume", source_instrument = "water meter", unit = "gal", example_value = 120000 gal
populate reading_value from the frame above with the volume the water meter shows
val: 4849790.7 gal
